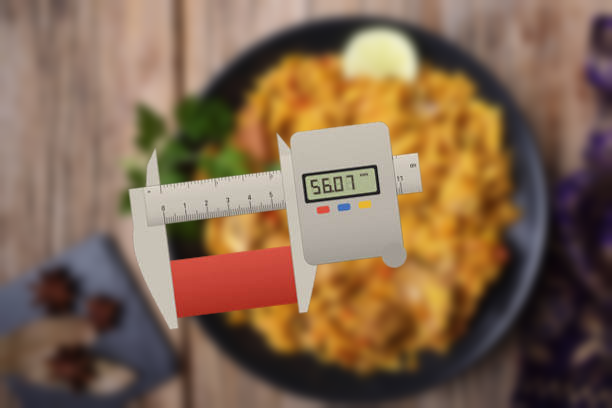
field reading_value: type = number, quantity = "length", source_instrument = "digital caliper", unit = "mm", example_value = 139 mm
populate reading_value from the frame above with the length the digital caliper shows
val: 56.07 mm
